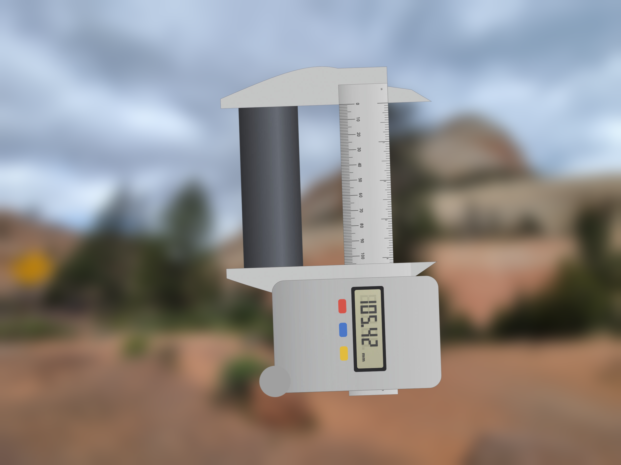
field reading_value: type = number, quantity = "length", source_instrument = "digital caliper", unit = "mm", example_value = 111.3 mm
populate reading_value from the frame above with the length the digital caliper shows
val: 105.42 mm
